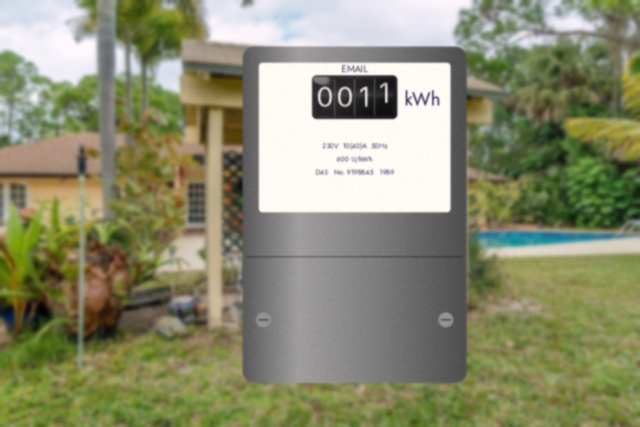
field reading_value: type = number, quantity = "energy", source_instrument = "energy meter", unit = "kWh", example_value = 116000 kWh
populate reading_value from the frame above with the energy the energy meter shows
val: 11 kWh
